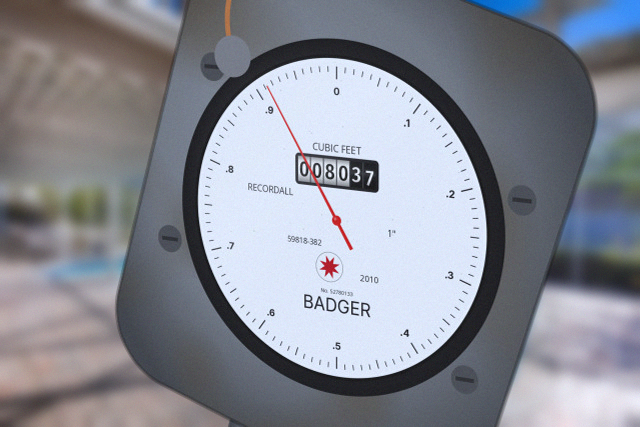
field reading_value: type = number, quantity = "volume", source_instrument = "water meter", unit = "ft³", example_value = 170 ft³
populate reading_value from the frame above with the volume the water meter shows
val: 8036.91 ft³
